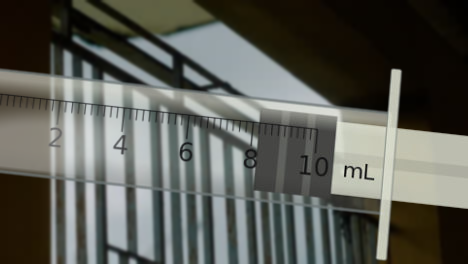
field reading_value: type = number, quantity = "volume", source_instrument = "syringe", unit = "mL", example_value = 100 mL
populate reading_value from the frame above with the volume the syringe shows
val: 8.2 mL
